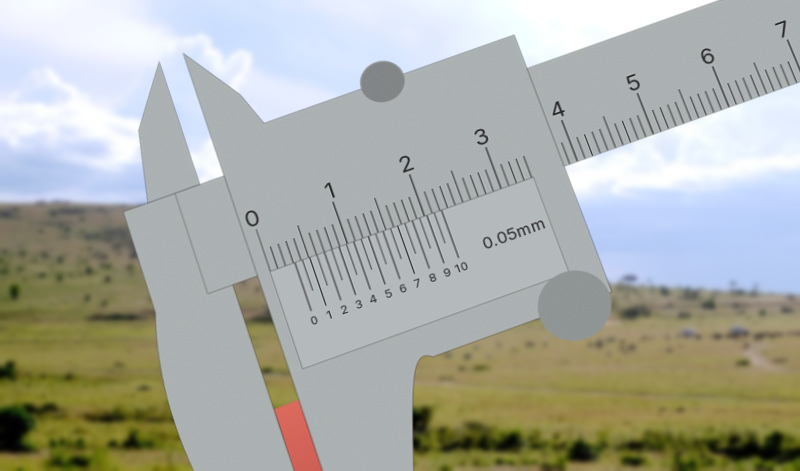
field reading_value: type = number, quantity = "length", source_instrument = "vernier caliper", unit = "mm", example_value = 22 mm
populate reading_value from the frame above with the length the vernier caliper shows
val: 3.2 mm
